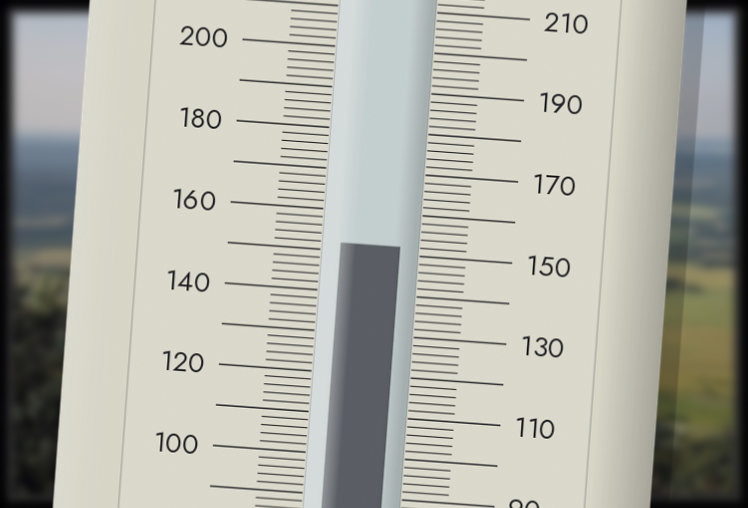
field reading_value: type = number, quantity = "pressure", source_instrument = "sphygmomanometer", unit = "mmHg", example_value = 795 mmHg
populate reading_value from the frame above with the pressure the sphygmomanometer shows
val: 152 mmHg
